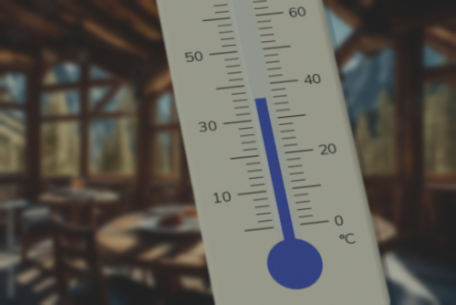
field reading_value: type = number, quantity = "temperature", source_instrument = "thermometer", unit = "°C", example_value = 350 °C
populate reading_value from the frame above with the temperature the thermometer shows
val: 36 °C
